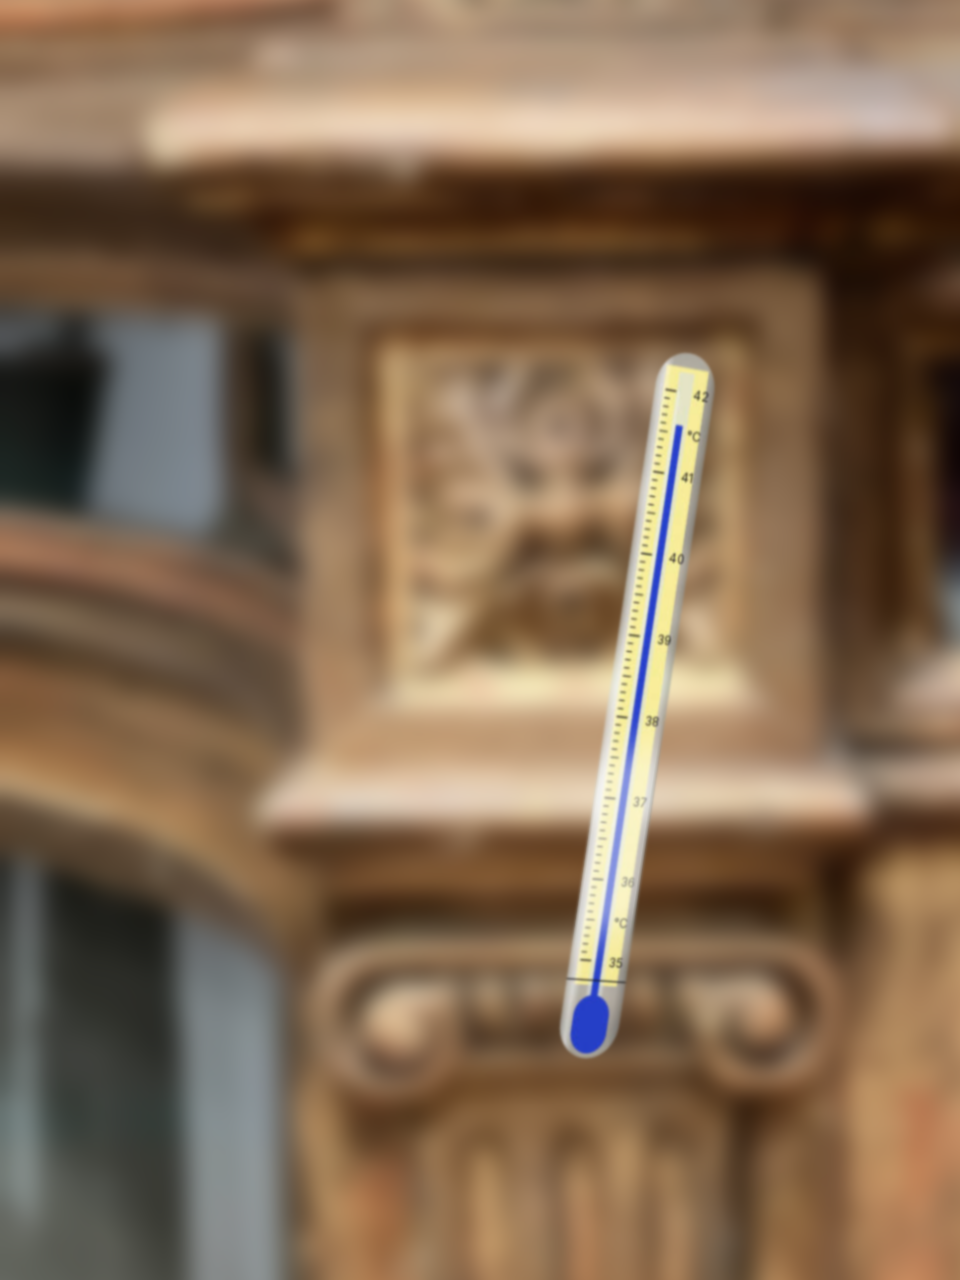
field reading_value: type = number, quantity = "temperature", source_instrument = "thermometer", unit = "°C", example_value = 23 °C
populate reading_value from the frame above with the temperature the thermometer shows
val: 41.6 °C
